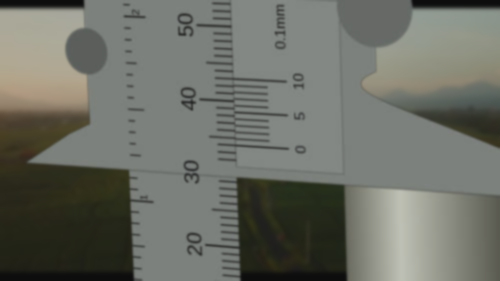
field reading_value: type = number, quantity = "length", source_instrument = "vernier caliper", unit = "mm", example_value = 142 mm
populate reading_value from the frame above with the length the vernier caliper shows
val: 34.0 mm
